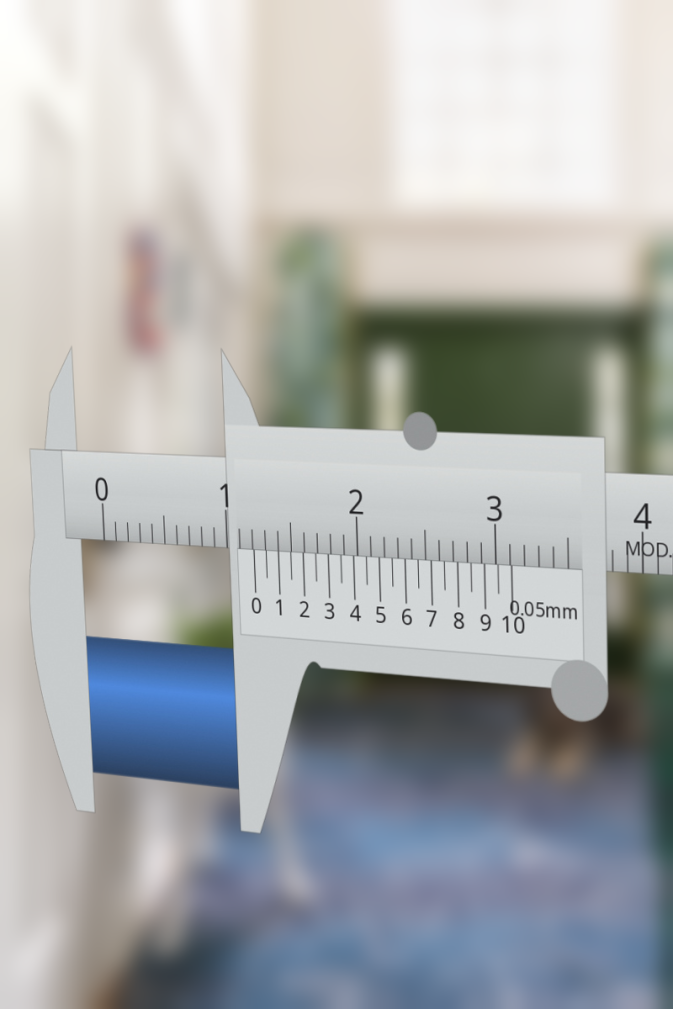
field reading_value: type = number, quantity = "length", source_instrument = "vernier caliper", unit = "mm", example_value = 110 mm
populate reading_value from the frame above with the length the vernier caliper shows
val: 12.1 mm
